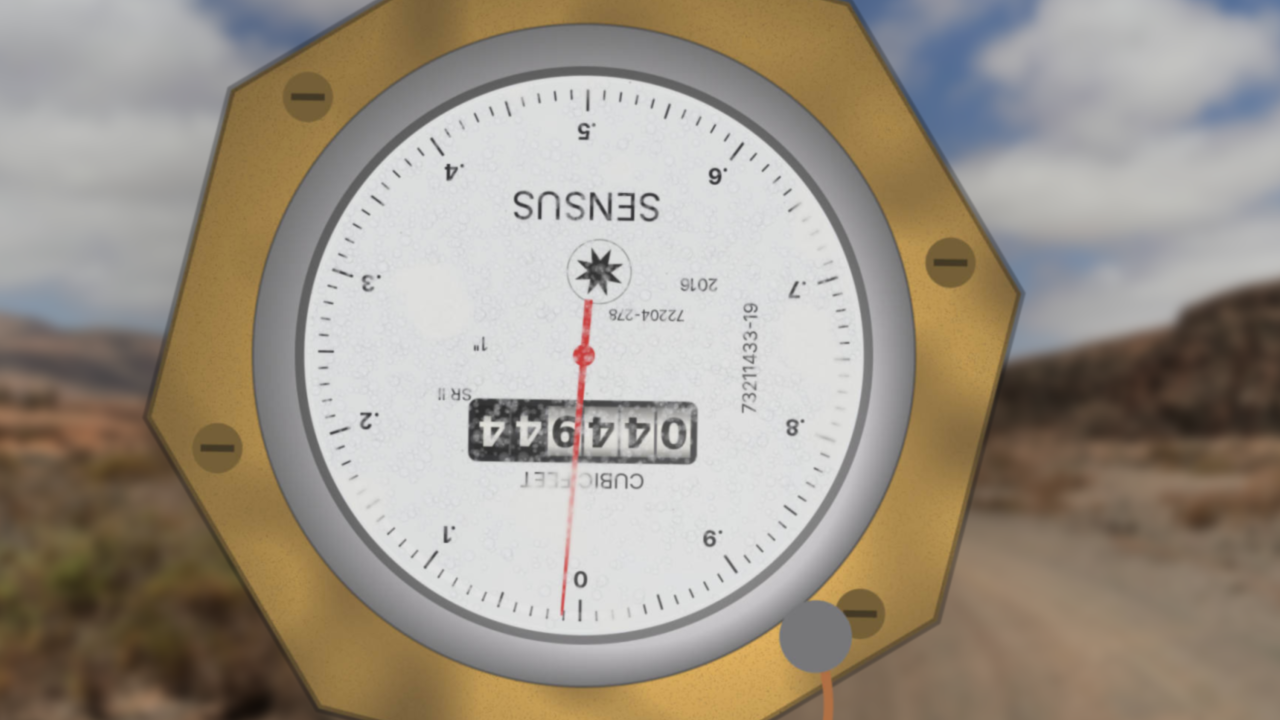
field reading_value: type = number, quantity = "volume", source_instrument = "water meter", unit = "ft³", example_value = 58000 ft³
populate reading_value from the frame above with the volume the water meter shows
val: 44944.01 ft³
